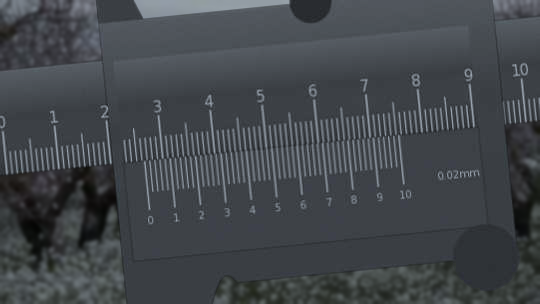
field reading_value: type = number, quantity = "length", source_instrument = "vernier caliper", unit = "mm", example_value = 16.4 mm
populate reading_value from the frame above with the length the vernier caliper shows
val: 26.5 mm
